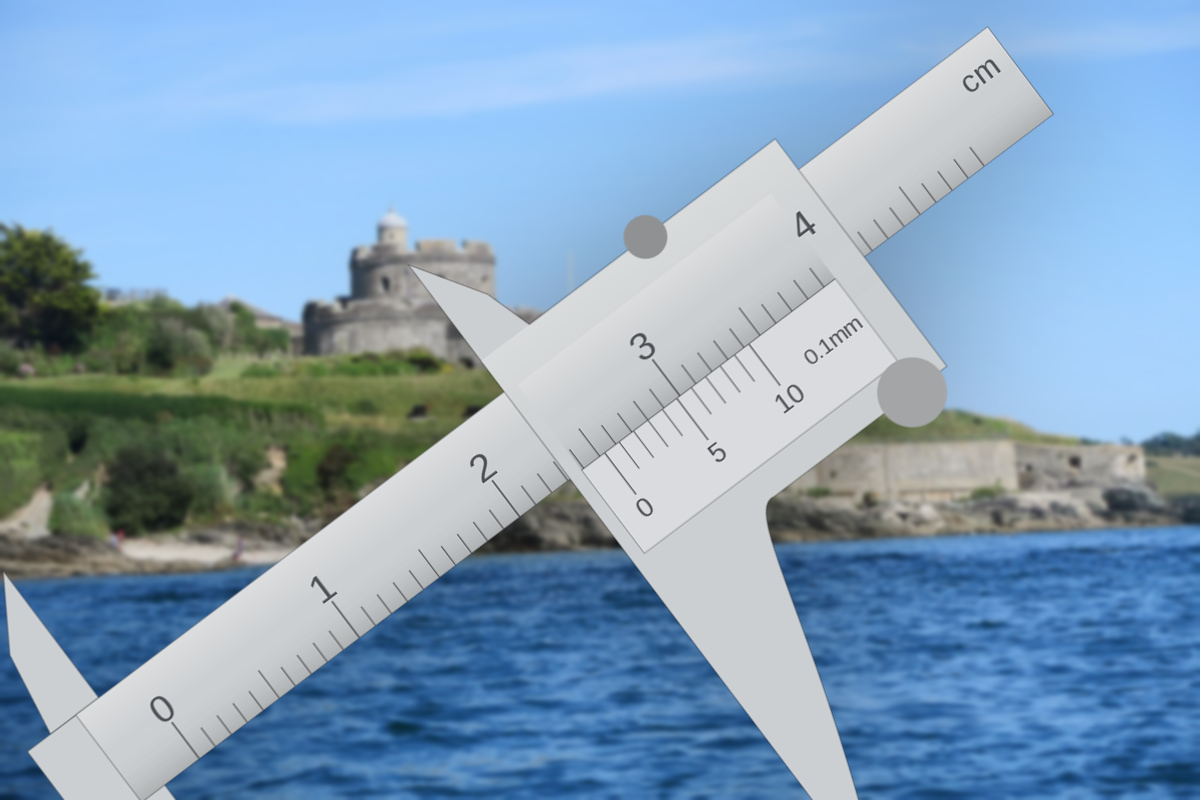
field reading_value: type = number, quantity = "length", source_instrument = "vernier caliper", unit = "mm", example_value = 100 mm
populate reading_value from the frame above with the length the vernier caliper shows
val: 25.3 mm
